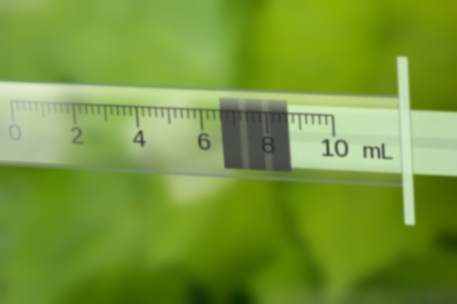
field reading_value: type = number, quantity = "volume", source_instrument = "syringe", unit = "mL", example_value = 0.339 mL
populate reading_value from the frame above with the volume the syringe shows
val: 6.6 mL
